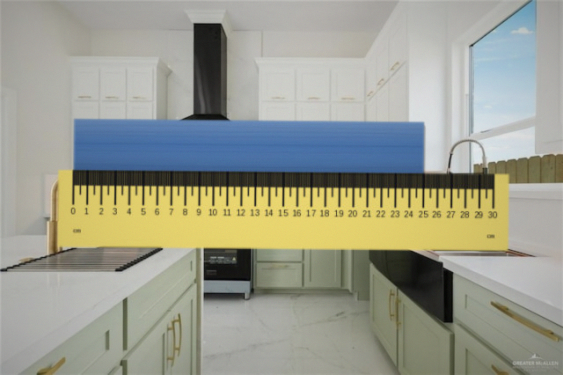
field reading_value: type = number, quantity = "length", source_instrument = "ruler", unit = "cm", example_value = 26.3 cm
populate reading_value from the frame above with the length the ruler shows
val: 25 cm
